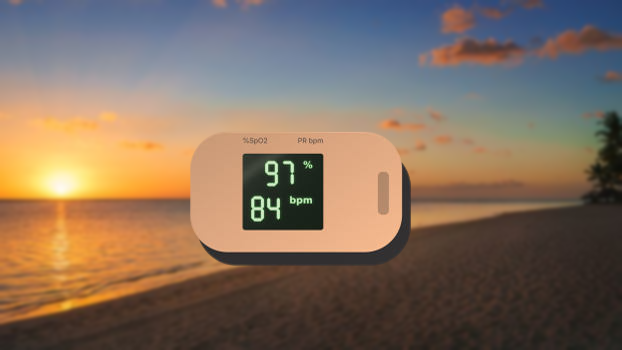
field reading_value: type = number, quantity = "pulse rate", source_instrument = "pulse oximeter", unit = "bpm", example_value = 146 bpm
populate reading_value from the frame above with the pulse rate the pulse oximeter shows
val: 84 bpm
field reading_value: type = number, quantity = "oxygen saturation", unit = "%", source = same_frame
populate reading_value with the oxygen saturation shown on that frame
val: 97 %
